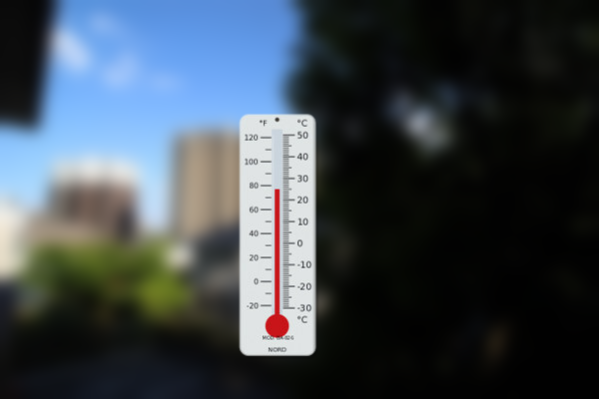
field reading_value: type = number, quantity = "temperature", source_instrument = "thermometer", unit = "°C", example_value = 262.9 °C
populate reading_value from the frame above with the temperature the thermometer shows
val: 25 °C
